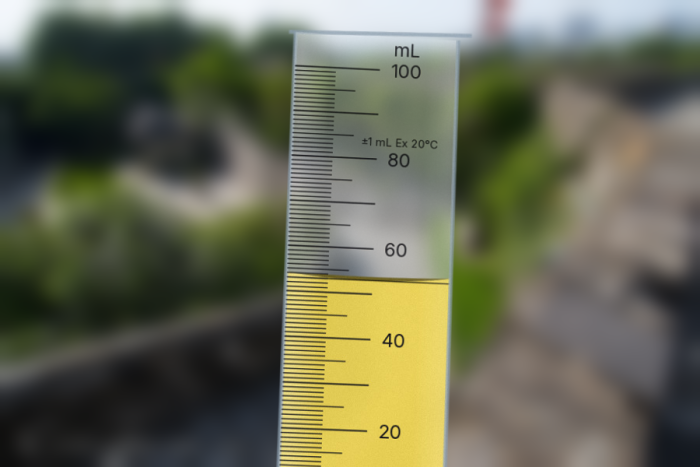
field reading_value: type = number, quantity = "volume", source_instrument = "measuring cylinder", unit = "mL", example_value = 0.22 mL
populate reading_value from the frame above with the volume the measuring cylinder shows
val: 53 mL
